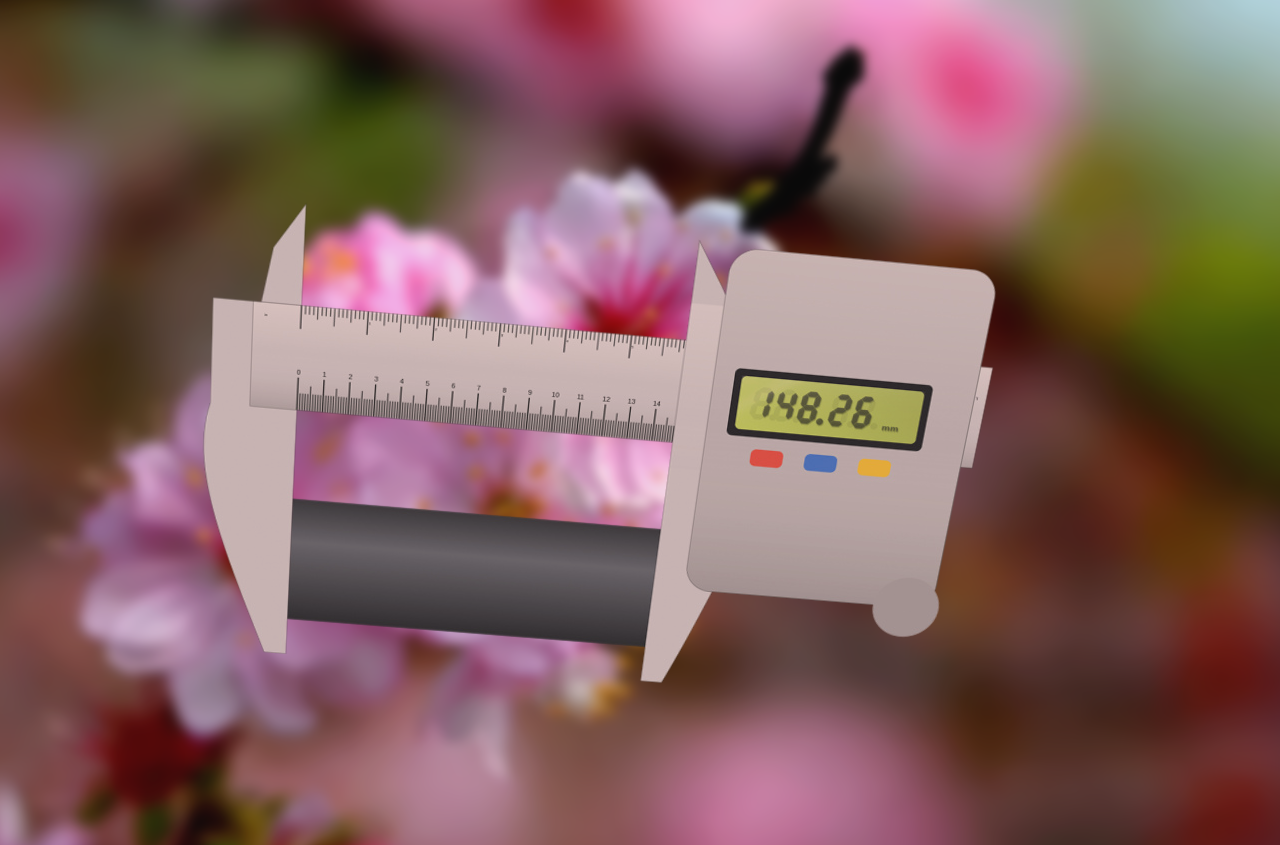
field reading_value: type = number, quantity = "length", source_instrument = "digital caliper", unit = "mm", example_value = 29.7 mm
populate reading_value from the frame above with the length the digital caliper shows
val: 148.26 mm
